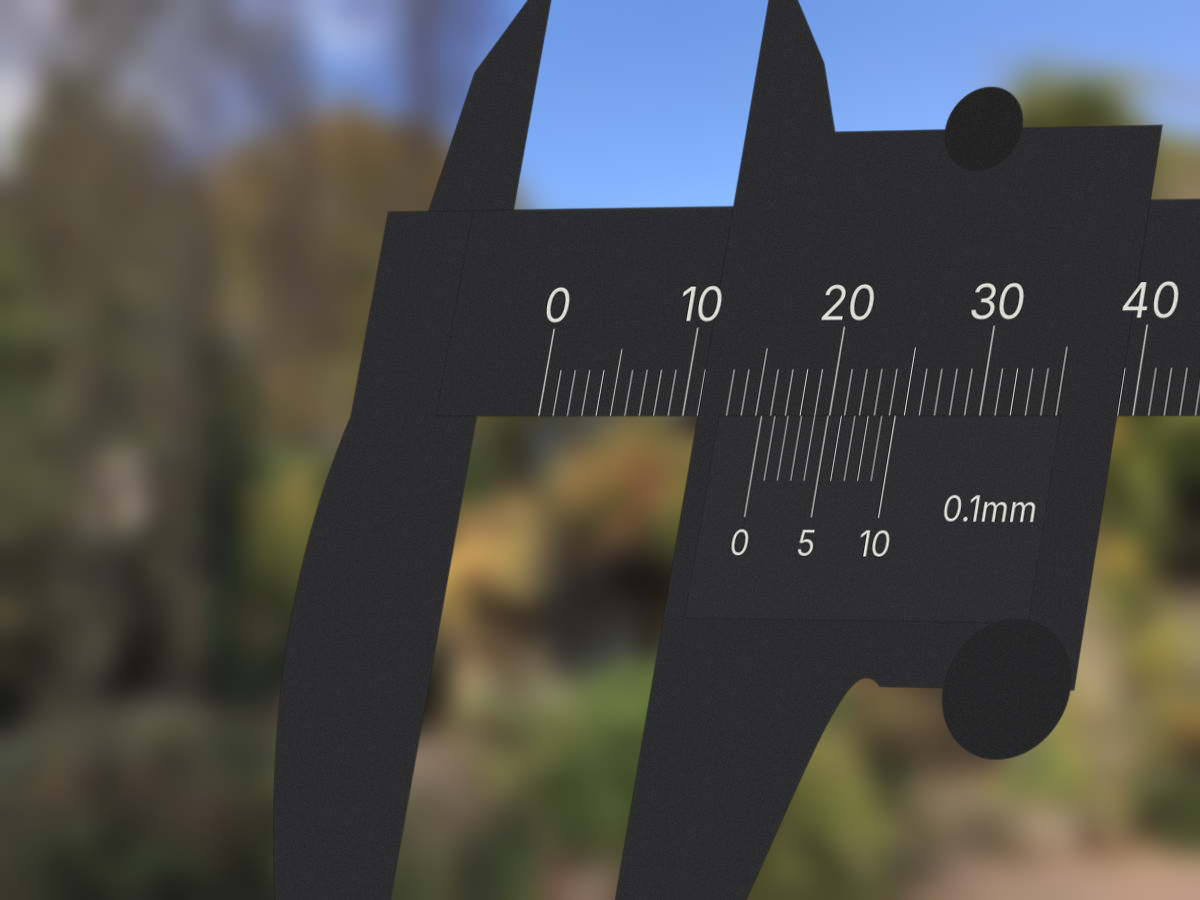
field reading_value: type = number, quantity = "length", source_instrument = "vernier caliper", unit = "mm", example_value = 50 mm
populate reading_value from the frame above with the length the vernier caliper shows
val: 15.4 mm
